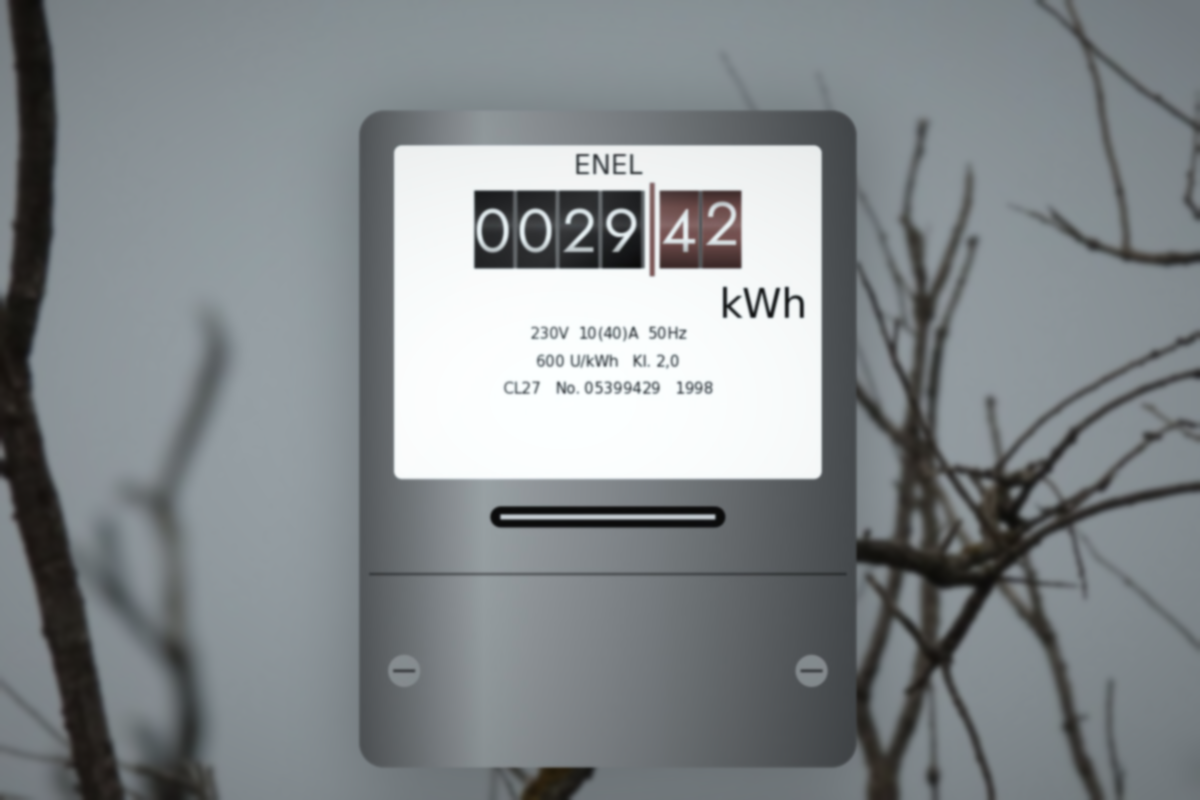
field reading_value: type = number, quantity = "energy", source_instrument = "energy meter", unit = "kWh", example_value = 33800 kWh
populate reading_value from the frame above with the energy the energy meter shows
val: 29.42 kWh
